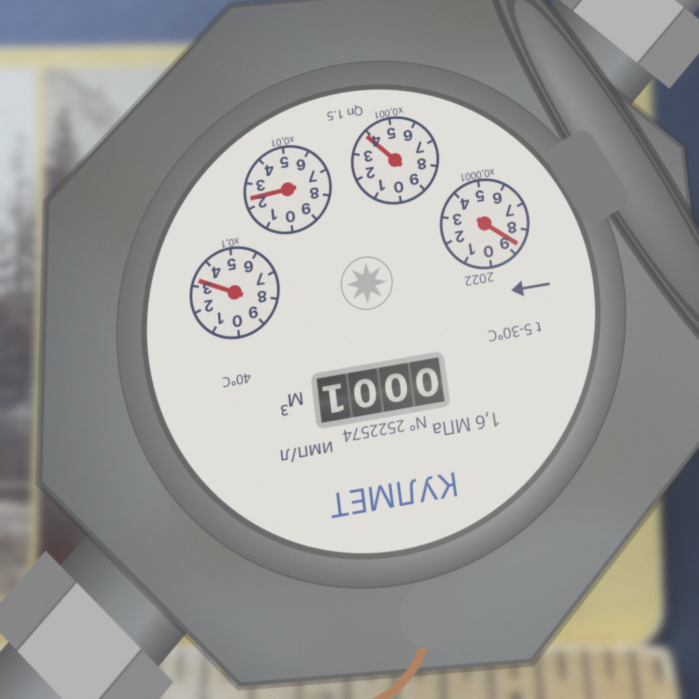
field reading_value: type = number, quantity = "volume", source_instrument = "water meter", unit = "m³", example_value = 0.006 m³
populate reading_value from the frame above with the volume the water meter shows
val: 1.3238 m³
